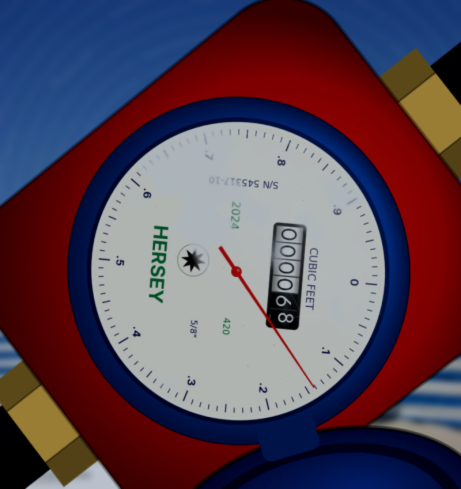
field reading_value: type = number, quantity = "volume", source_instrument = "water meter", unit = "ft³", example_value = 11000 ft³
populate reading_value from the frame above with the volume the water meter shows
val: 68.14 ft³
